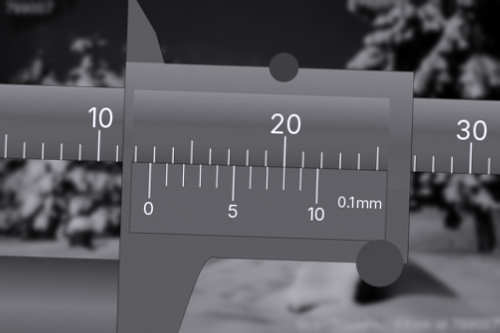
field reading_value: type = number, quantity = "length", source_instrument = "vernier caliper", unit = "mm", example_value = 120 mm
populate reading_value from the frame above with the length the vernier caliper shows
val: 12.8 mm
